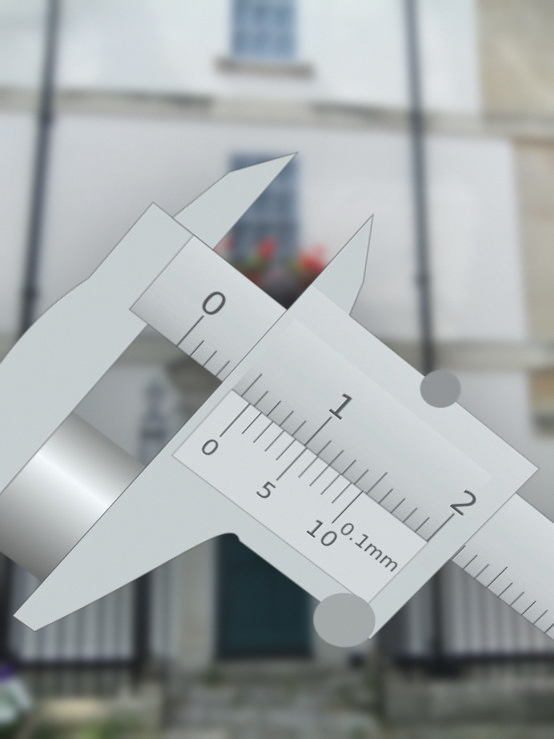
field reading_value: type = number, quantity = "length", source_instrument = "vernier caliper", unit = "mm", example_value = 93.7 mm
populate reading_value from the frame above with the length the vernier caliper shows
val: 5.7 mm
